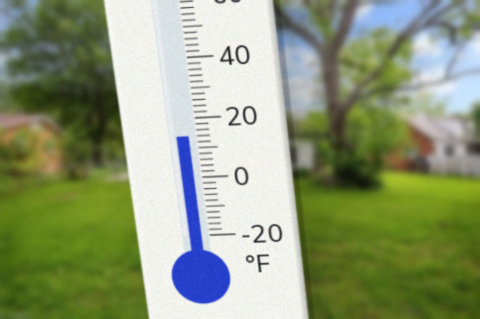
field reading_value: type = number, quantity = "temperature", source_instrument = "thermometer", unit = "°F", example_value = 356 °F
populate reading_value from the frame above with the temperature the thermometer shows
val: 14 °F
